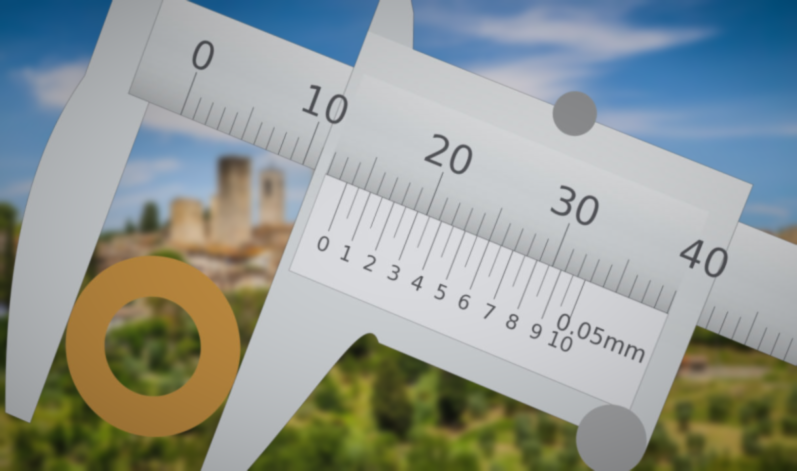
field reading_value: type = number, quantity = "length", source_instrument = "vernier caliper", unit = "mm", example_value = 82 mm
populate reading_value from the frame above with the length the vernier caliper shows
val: 13.6 mm
